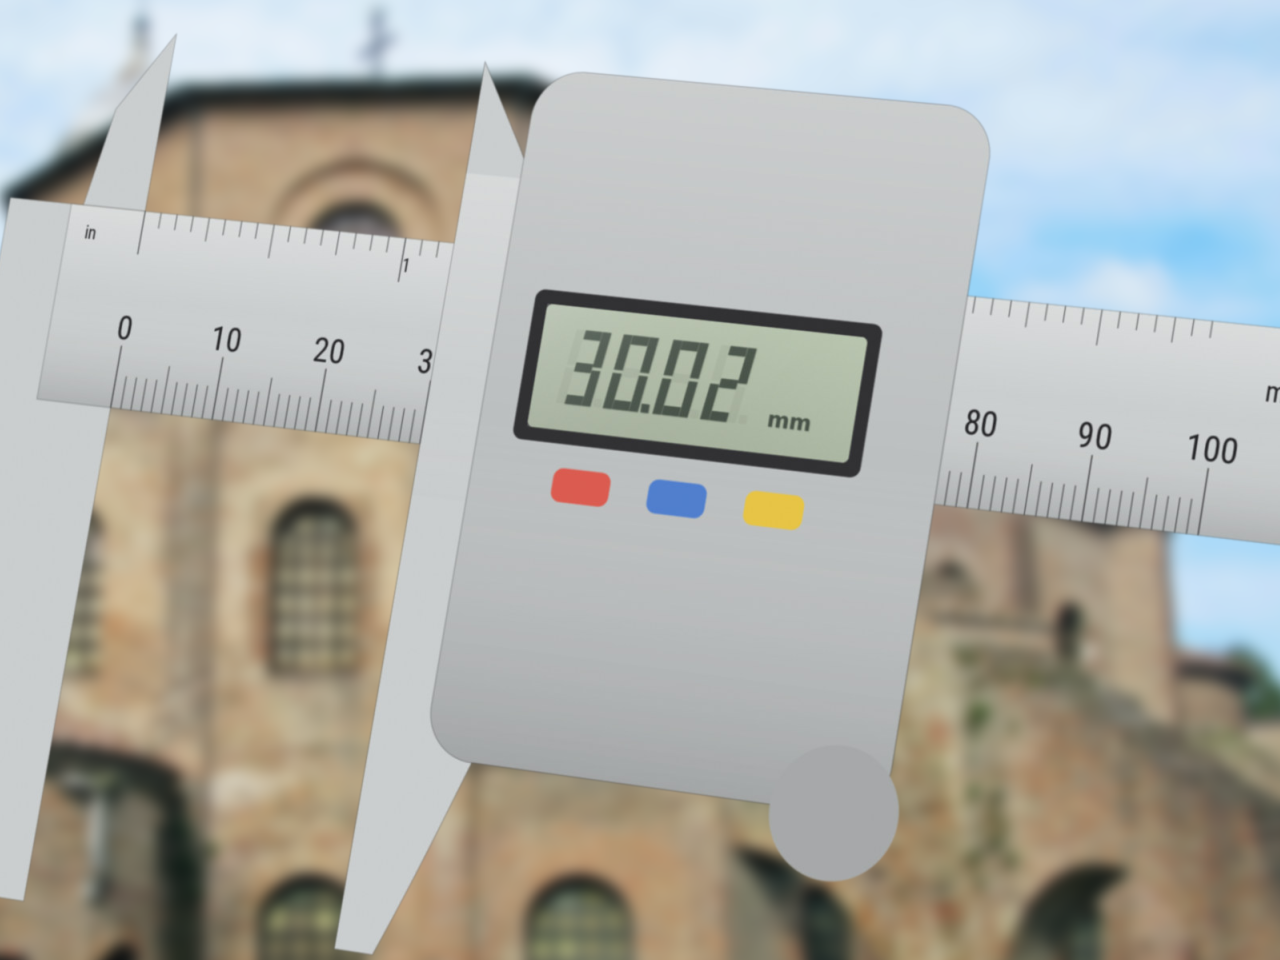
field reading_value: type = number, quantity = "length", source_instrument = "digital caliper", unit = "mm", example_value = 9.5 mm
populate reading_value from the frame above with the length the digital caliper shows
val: 30.02 mm
